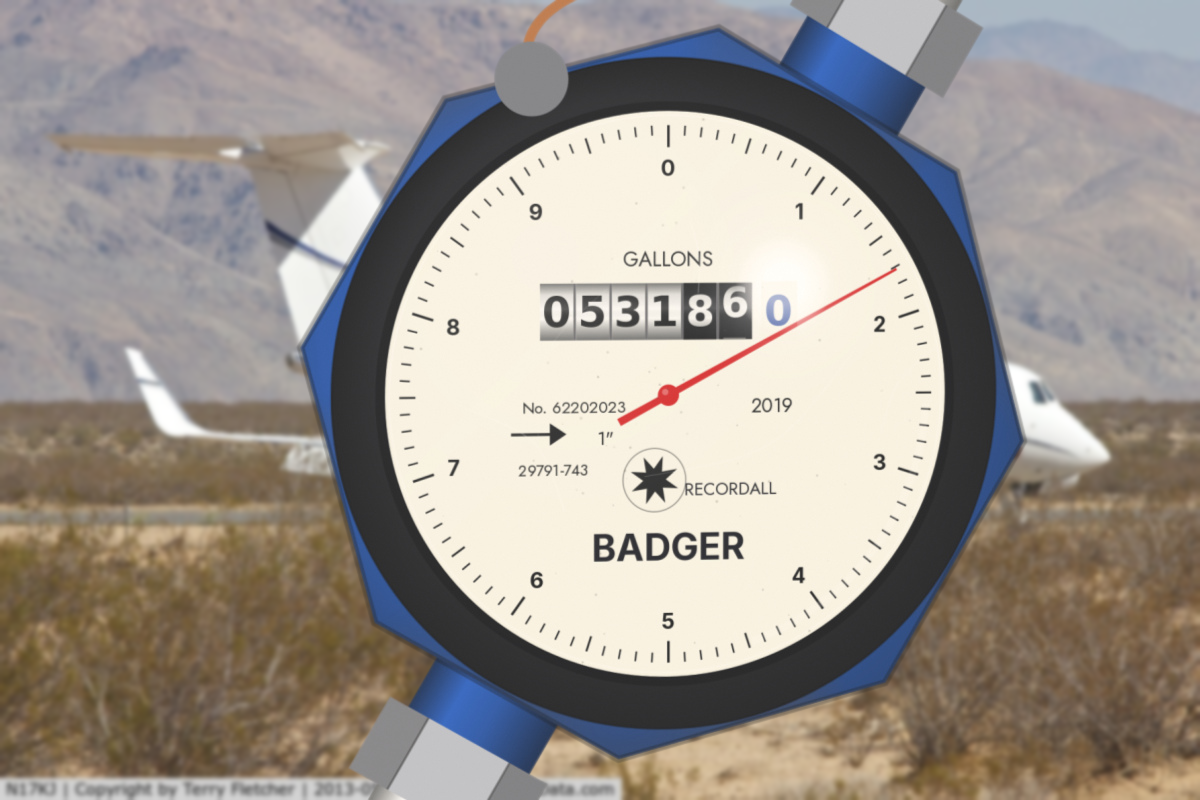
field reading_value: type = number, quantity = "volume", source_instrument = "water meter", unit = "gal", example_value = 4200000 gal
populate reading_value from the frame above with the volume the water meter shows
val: 531861.7 gal
